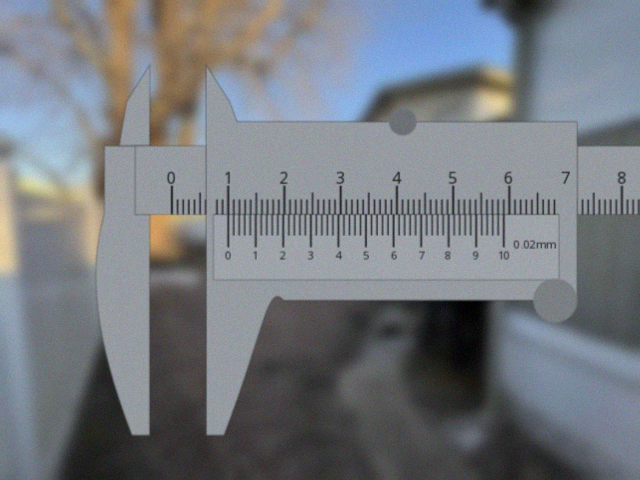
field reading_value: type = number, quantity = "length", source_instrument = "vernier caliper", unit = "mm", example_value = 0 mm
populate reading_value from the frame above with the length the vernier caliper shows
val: 10.0 mm
